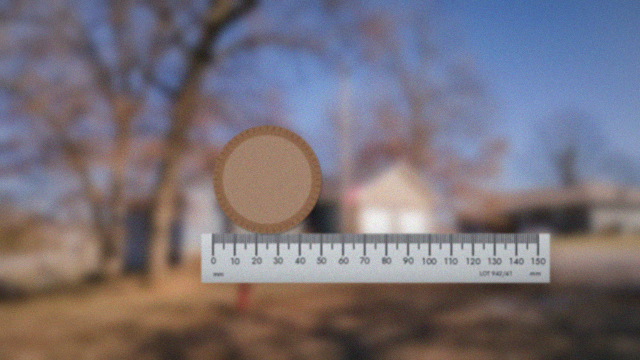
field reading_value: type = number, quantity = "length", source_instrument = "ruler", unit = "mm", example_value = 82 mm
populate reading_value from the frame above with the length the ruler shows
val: 50 mm
